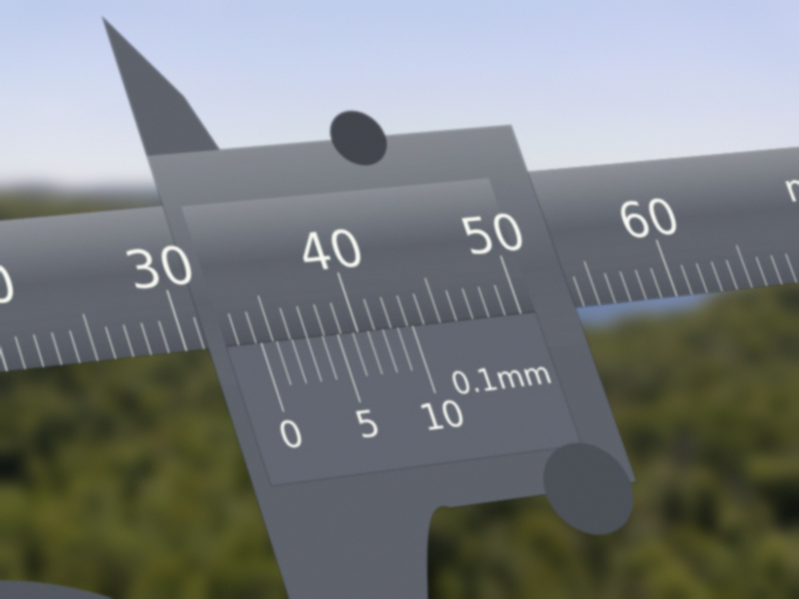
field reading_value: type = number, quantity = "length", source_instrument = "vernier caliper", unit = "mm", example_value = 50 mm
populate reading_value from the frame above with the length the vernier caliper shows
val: 34.3 mm
